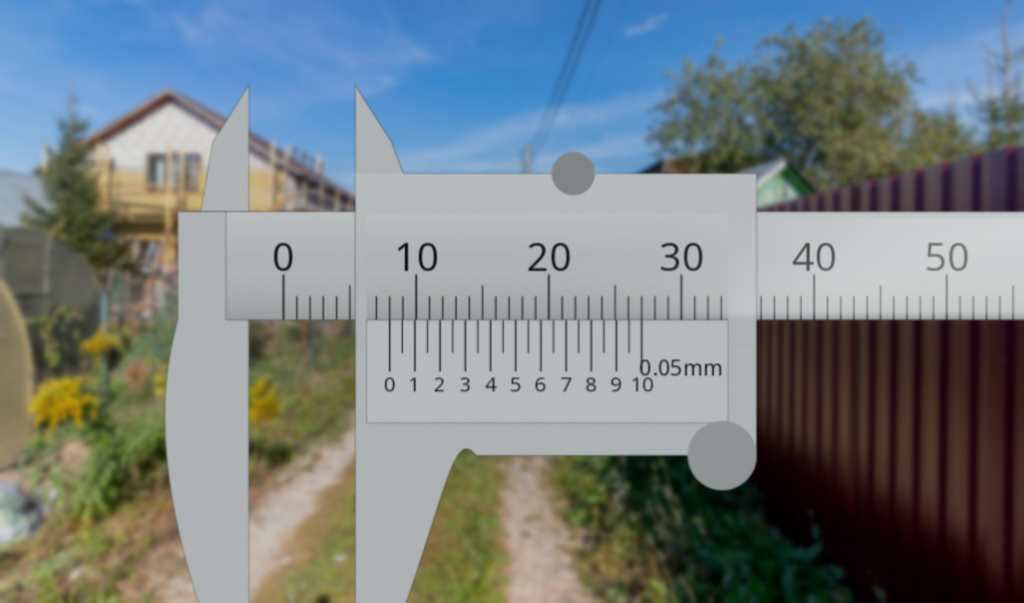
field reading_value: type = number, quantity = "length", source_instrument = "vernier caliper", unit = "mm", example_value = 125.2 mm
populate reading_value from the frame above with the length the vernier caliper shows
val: 8.0 mm
